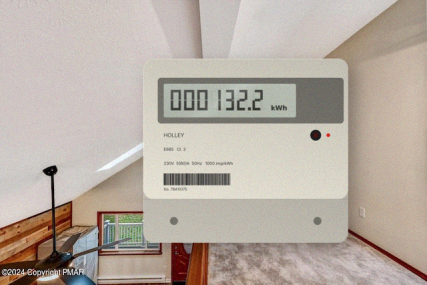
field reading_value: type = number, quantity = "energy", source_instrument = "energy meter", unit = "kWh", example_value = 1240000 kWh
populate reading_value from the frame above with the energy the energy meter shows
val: 132.2 kWh
